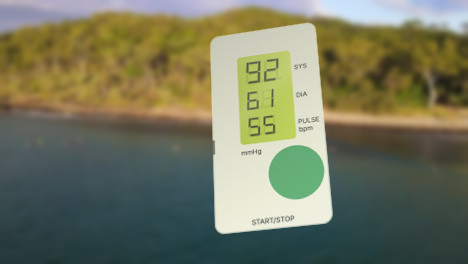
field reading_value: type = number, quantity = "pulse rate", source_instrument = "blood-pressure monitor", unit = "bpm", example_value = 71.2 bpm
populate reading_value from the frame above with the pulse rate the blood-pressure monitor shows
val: 55 bpm
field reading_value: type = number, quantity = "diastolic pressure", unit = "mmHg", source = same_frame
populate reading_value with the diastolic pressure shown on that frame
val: 61 mmHg
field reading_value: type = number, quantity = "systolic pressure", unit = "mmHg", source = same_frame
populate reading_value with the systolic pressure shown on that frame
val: 92 mmHg
